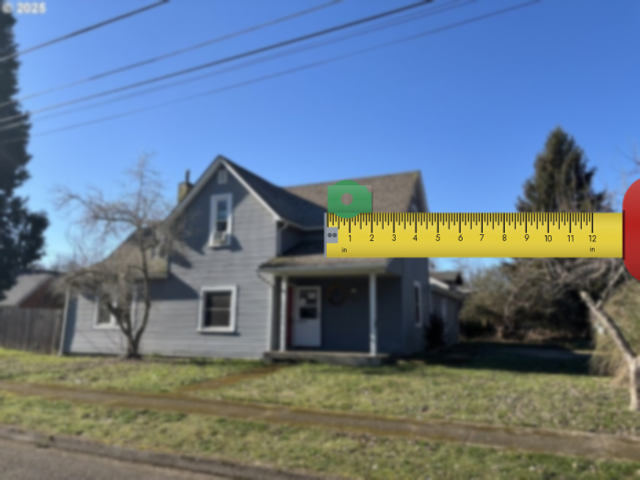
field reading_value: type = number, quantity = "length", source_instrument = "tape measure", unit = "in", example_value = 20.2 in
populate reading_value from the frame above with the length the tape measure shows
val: 2 in
